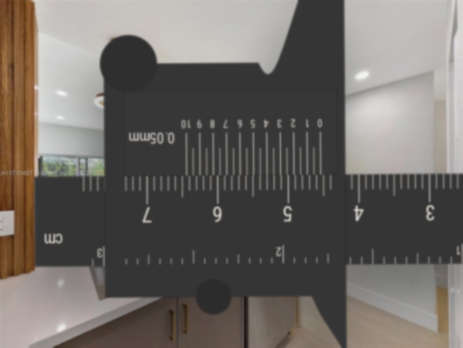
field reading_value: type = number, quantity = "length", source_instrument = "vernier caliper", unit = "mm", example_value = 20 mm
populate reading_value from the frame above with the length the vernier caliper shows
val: 45.4 mm
